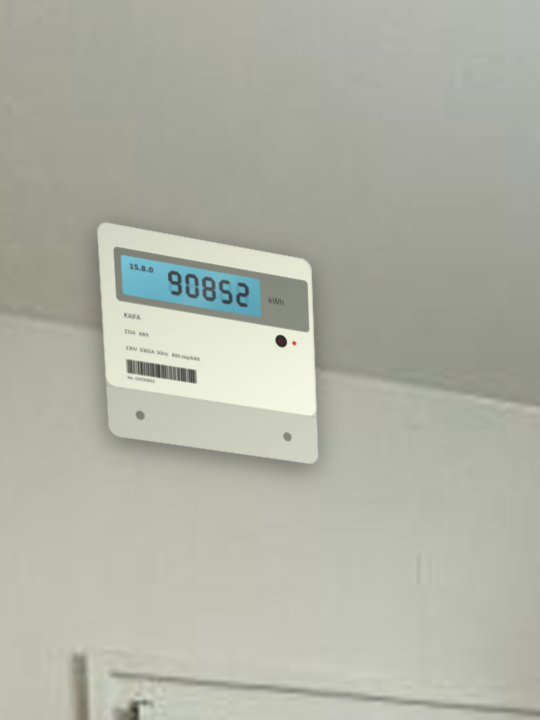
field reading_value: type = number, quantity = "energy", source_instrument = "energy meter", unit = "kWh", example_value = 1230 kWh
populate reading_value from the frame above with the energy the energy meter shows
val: 90852 kWh
